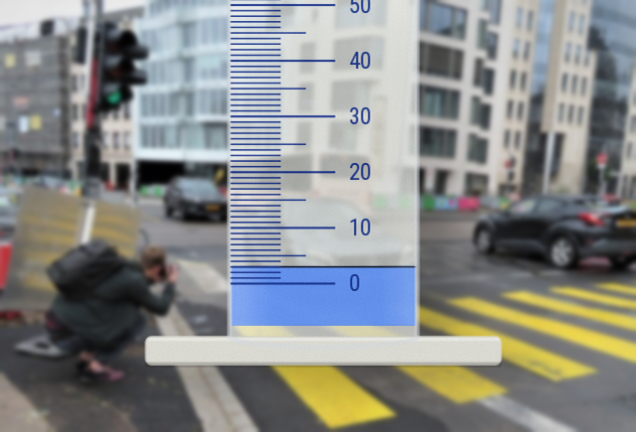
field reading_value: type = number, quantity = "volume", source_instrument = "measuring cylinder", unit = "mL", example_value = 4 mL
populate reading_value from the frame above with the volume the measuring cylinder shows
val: 3 mL
